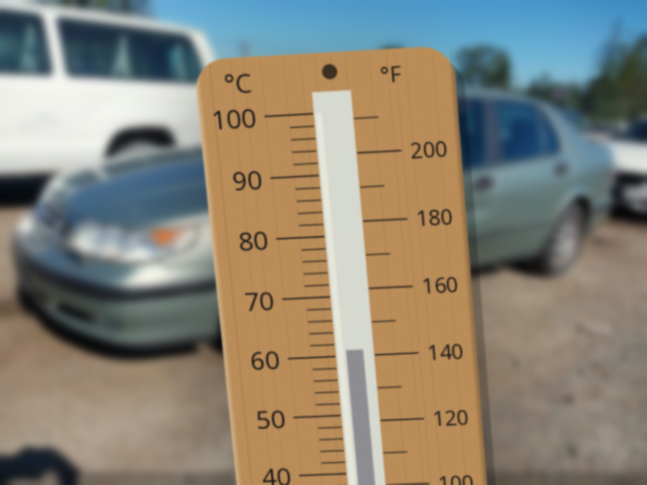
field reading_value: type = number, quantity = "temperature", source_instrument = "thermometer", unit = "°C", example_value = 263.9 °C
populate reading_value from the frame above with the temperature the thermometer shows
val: 61 °C
